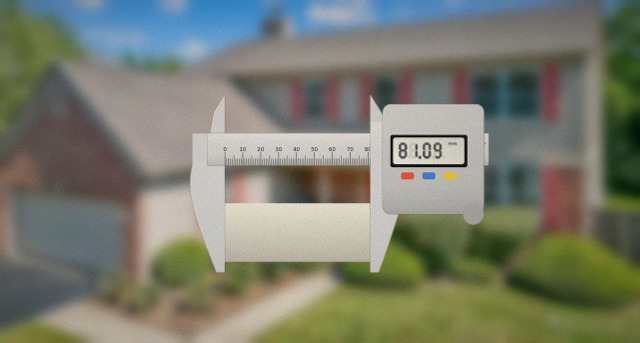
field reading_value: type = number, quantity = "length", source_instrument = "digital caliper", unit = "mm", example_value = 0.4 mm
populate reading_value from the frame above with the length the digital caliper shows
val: 81.09 mm
